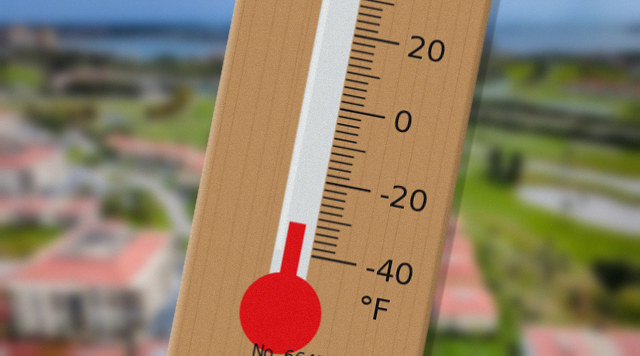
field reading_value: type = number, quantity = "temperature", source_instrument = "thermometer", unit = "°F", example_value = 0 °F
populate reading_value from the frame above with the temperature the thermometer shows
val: -32 °F
